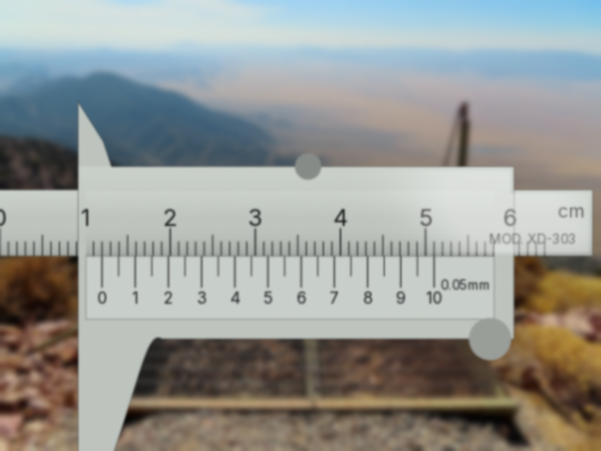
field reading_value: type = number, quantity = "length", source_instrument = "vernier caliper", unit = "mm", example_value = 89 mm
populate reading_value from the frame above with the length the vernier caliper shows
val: 12.0 mm
